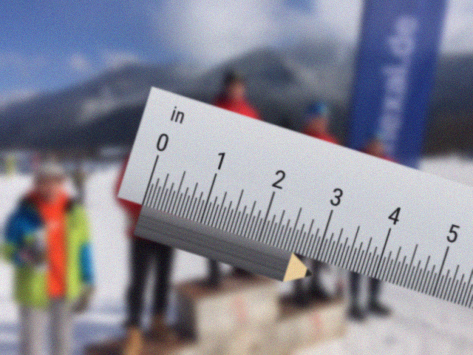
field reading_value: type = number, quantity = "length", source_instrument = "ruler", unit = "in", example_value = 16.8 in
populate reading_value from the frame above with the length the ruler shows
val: 3 in
